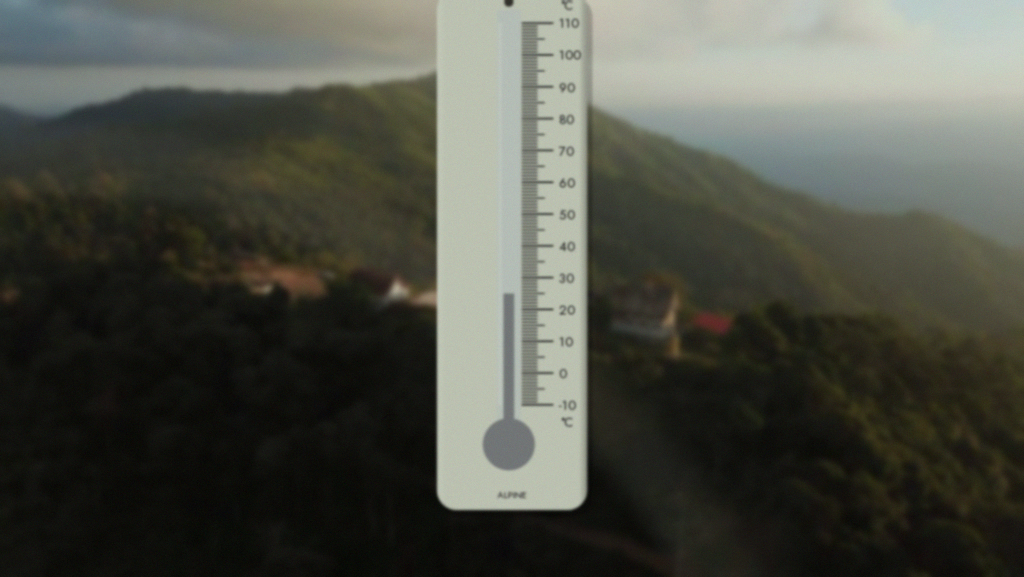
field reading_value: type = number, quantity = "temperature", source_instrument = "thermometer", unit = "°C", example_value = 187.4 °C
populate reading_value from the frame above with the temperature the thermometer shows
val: 25 °C
